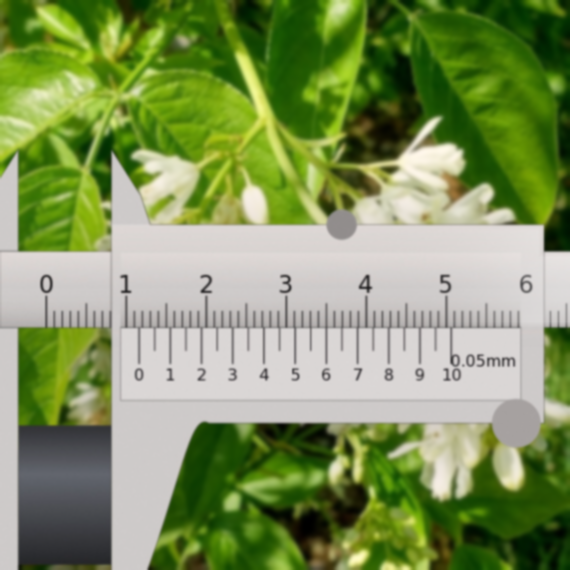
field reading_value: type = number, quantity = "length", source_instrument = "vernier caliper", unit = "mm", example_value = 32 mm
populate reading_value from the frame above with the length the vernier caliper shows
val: 11.6 mm
